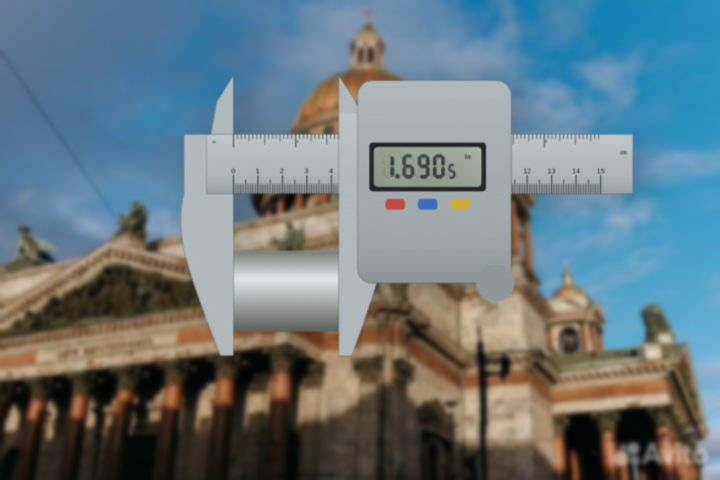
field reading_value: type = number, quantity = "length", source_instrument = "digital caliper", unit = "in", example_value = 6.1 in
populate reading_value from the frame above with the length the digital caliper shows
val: 1.6905 in
